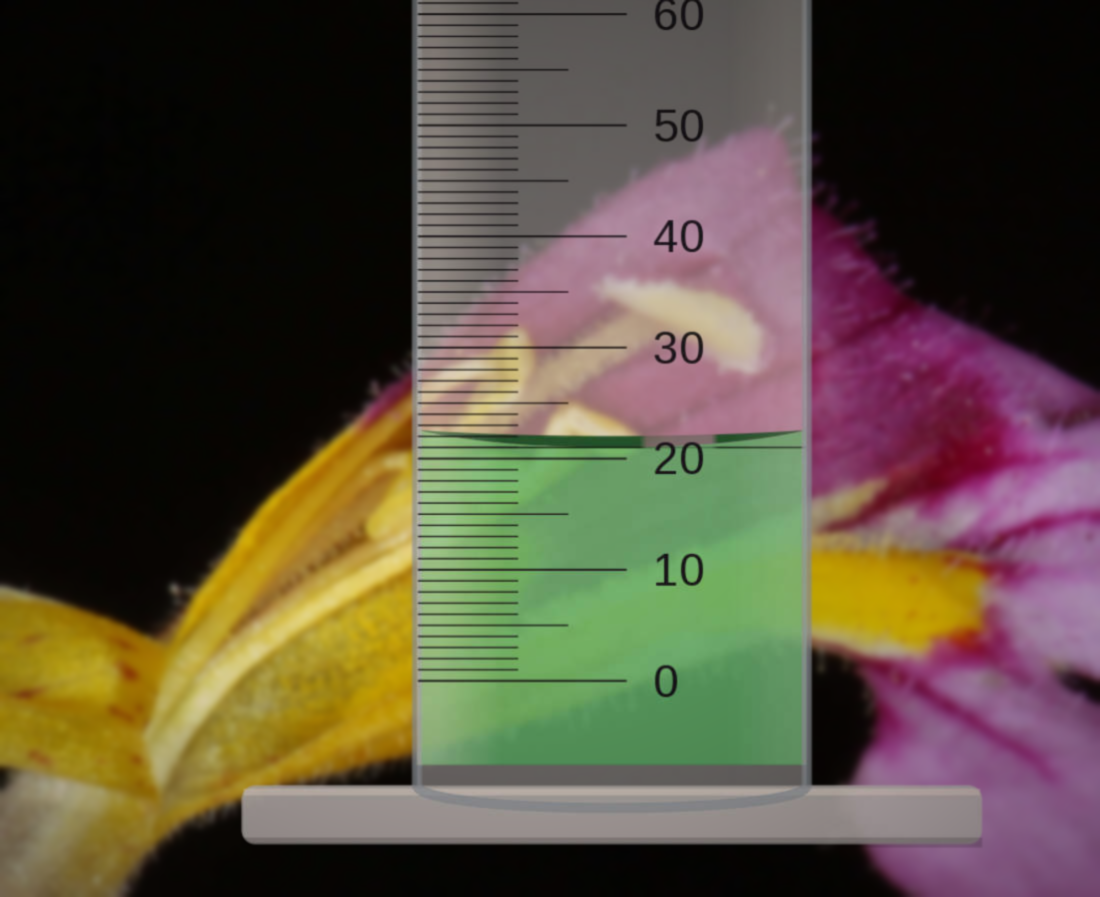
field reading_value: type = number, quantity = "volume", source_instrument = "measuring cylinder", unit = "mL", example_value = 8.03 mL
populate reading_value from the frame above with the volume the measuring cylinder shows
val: 21 mL
